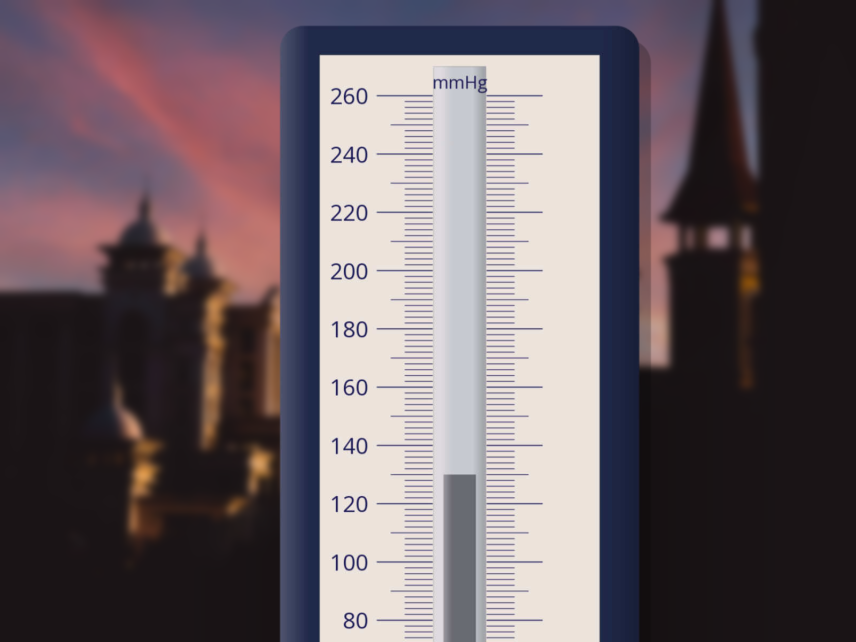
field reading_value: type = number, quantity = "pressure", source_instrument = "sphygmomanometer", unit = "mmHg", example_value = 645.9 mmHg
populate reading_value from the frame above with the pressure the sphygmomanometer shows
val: 130 mmHg
